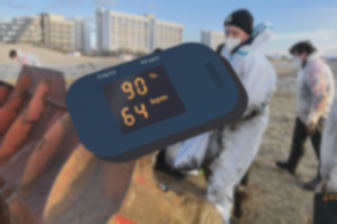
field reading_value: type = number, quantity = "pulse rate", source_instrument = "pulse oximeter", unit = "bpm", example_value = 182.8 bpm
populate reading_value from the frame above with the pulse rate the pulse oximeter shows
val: 64 bpm
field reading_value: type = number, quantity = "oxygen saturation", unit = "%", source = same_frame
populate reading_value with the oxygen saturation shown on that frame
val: 90 %
